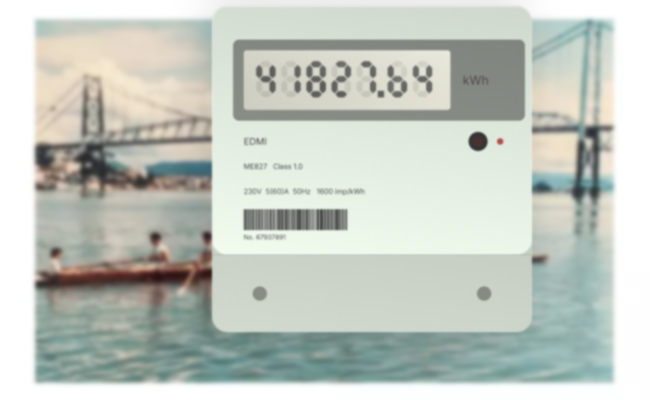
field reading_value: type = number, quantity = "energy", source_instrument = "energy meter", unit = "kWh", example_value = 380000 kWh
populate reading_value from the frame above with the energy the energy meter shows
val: 41827.64 kWh
